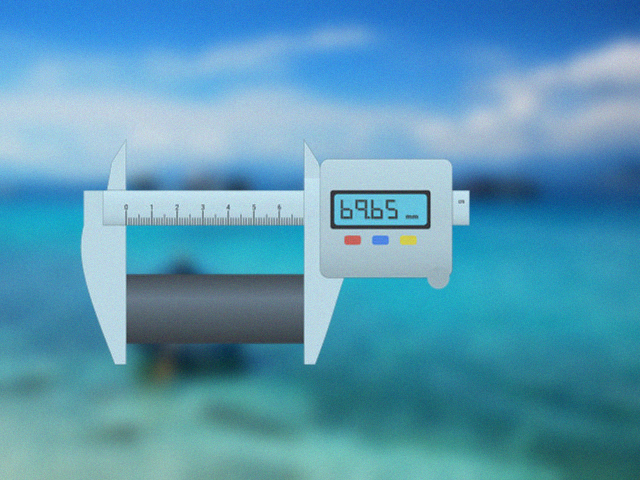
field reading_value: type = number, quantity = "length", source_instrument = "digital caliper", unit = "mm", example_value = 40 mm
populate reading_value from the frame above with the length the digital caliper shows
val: 69.65 mm
